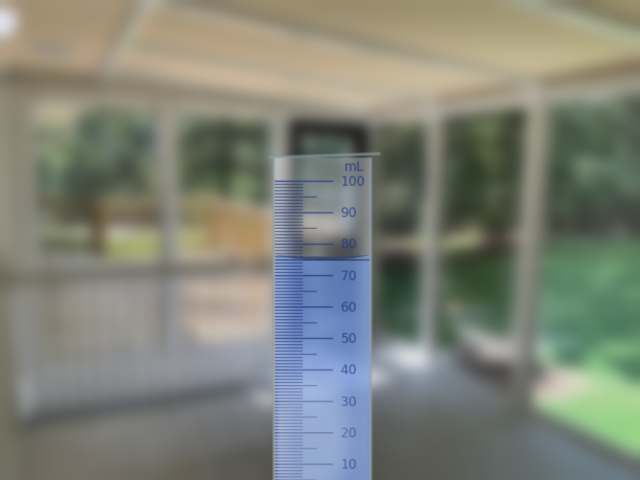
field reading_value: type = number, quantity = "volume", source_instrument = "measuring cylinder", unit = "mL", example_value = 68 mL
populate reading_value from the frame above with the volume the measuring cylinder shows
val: 75 mL
